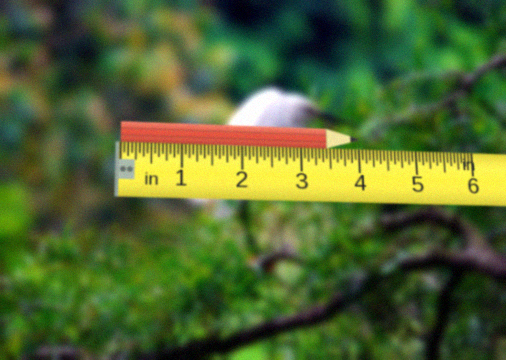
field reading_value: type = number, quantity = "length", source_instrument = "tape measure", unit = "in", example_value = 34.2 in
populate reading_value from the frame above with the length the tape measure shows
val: 4 in
